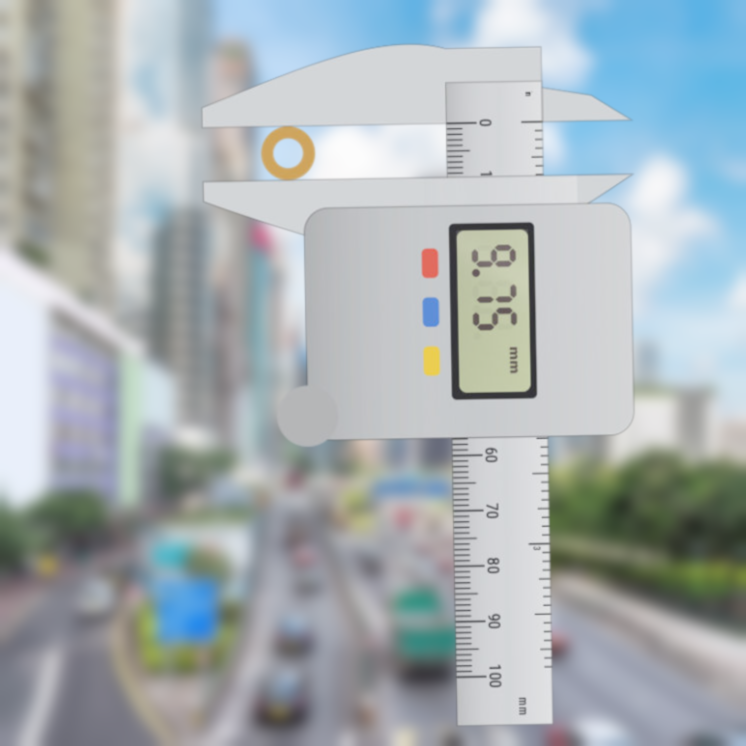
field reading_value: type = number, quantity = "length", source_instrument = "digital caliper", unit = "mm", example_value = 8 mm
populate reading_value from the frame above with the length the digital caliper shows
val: 9.75 mm
